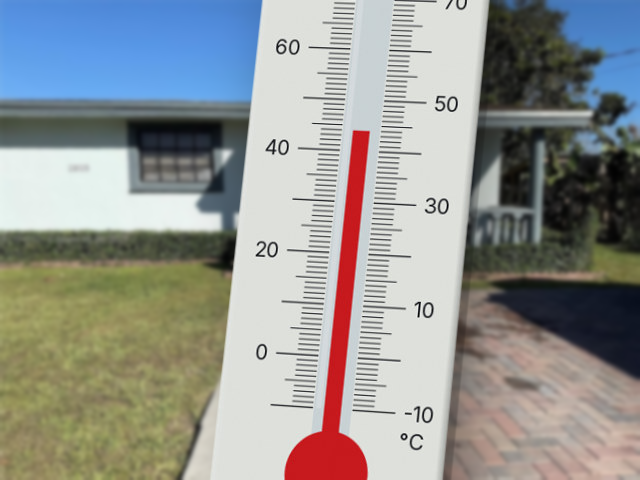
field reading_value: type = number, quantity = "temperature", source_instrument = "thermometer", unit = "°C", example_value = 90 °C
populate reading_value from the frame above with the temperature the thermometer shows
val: 44 °C
